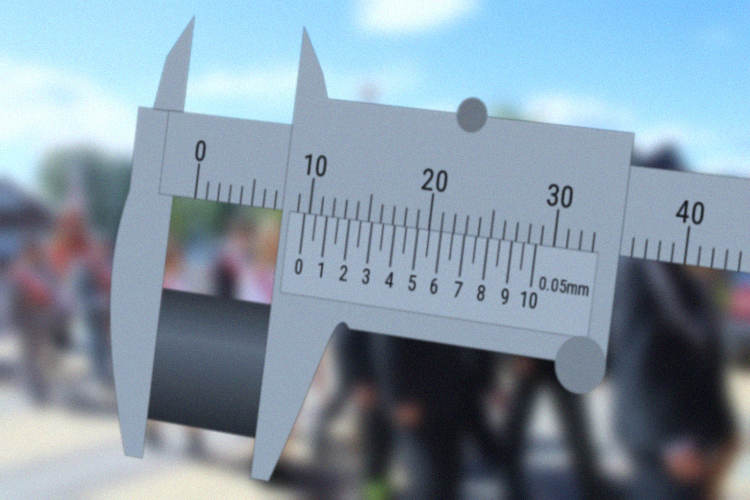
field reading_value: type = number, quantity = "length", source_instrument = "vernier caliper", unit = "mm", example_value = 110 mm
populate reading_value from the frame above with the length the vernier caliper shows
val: 9.6 mm
